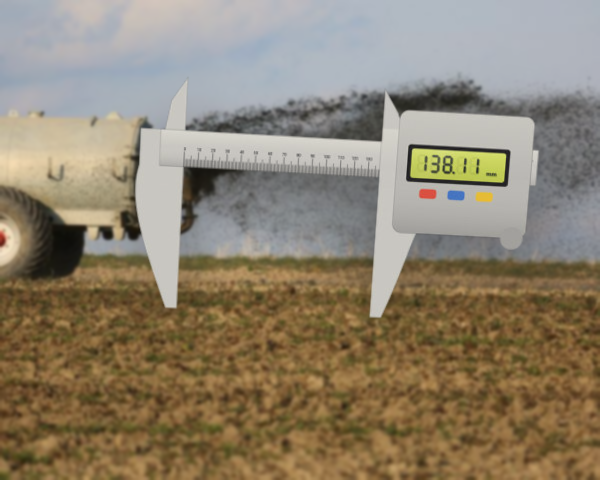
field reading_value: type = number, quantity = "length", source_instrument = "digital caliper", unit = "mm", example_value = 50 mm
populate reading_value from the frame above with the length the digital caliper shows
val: 138.11 mm
